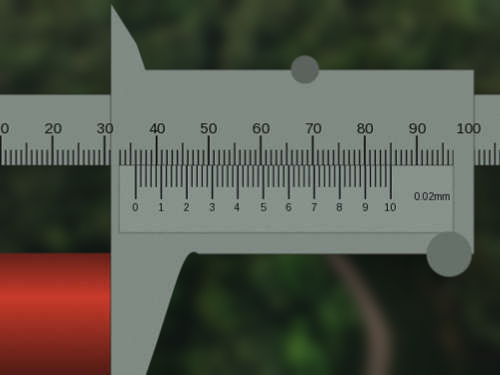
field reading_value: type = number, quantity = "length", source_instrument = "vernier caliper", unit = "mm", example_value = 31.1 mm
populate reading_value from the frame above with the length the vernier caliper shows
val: 36.0 mm
